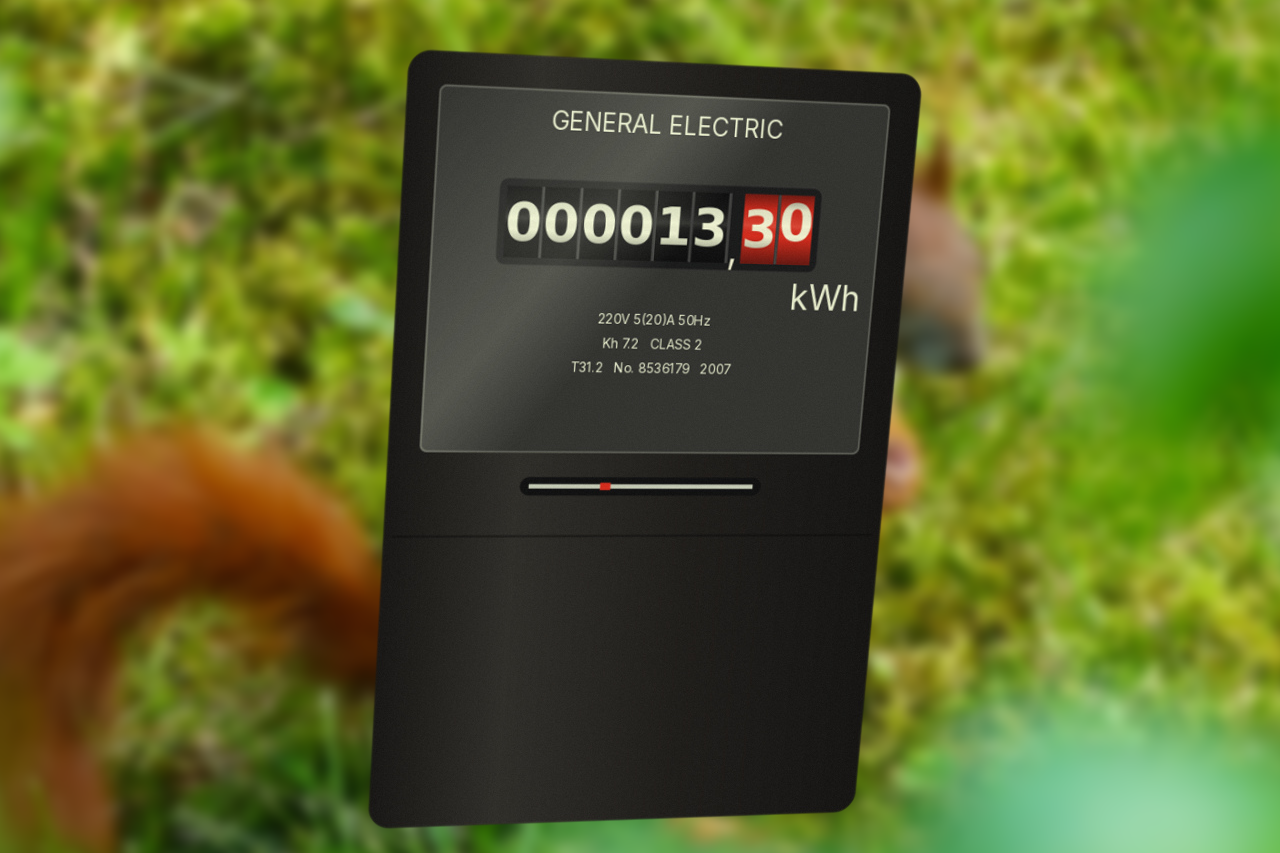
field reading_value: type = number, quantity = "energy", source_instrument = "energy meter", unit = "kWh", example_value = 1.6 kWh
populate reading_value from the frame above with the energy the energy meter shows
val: 13.30 kWh
